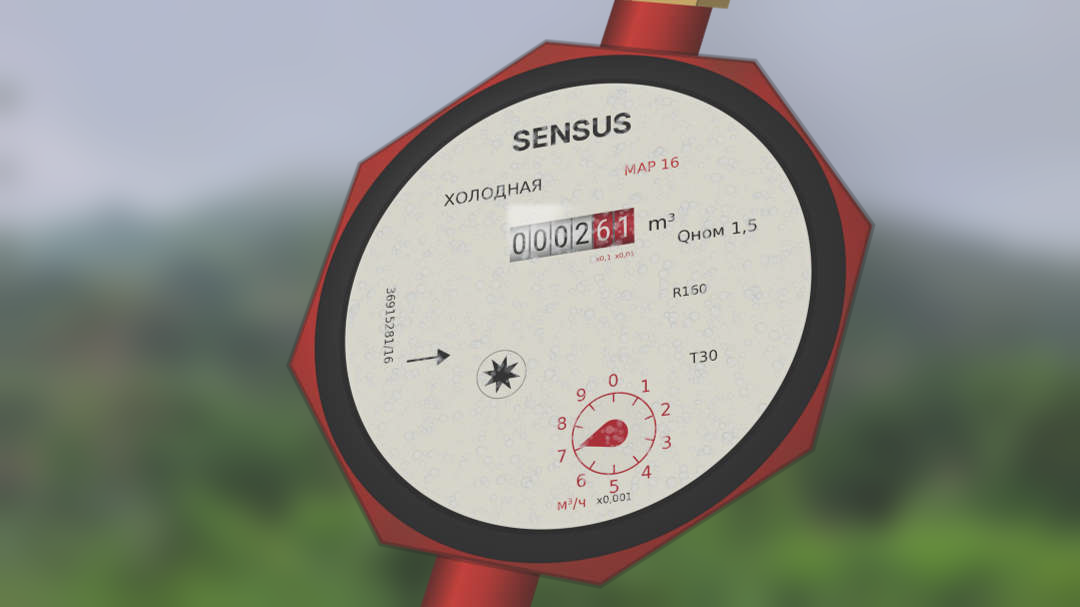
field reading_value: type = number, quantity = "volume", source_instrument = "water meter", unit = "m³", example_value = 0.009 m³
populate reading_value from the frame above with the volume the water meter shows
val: 2.617 m³
